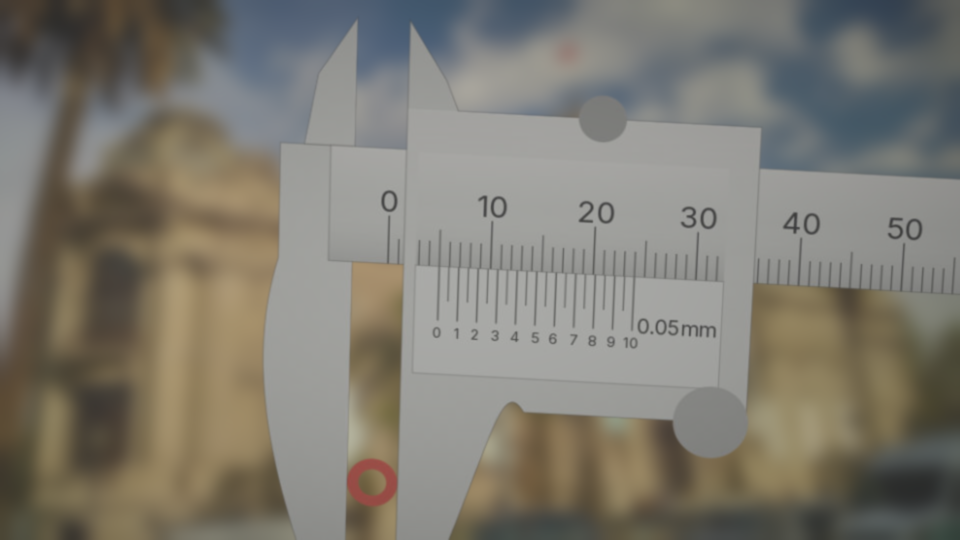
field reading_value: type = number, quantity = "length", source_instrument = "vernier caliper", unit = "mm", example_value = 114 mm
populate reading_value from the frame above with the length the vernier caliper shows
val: 5.0 mm
